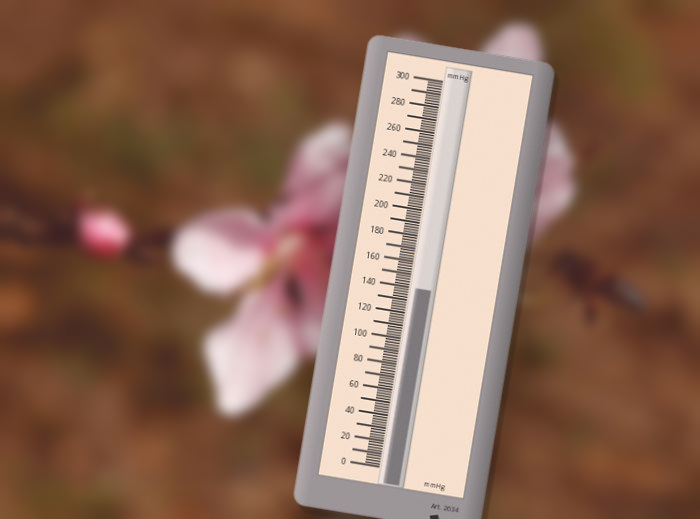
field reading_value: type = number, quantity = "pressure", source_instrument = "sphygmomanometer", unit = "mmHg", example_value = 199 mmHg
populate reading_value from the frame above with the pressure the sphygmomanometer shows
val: 140 mmHg
